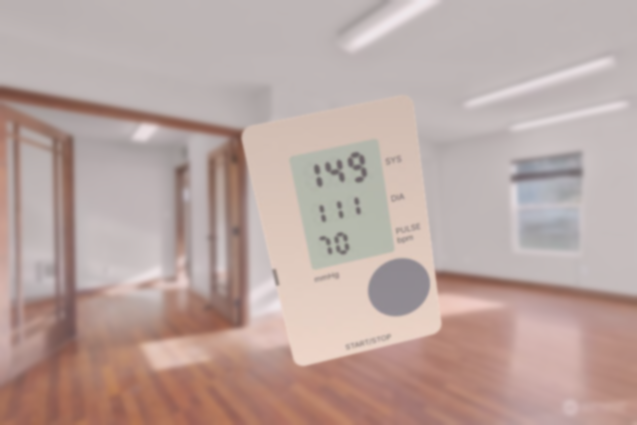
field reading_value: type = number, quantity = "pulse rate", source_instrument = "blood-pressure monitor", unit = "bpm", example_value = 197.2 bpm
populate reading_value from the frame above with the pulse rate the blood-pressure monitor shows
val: 70 bpm
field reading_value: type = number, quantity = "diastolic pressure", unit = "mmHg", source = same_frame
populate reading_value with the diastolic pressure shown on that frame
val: 111 mmHg
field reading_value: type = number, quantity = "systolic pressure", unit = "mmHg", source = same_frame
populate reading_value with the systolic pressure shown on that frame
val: 149 mmHg
